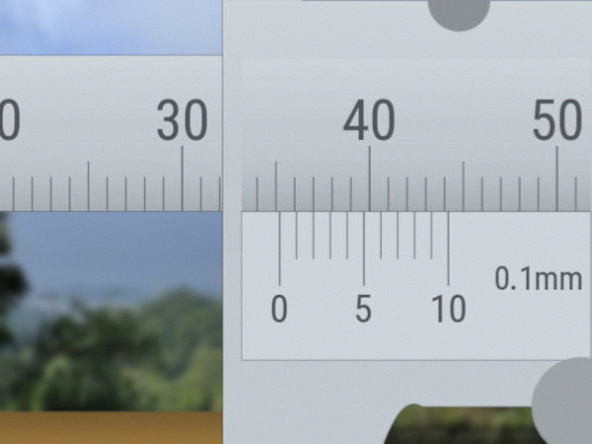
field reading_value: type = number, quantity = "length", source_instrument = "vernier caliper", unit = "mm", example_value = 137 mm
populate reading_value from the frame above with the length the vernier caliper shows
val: 35.2 mm
